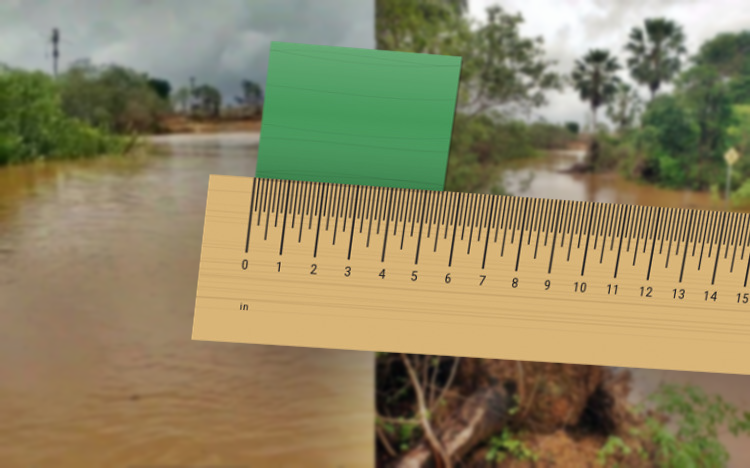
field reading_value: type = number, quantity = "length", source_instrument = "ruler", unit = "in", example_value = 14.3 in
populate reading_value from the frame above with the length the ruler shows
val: 5.5 in
